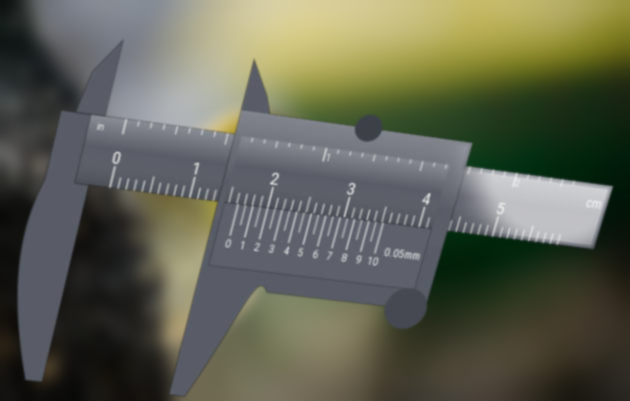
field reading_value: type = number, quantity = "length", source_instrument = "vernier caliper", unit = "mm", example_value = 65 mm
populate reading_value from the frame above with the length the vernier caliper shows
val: 16.2 mm
